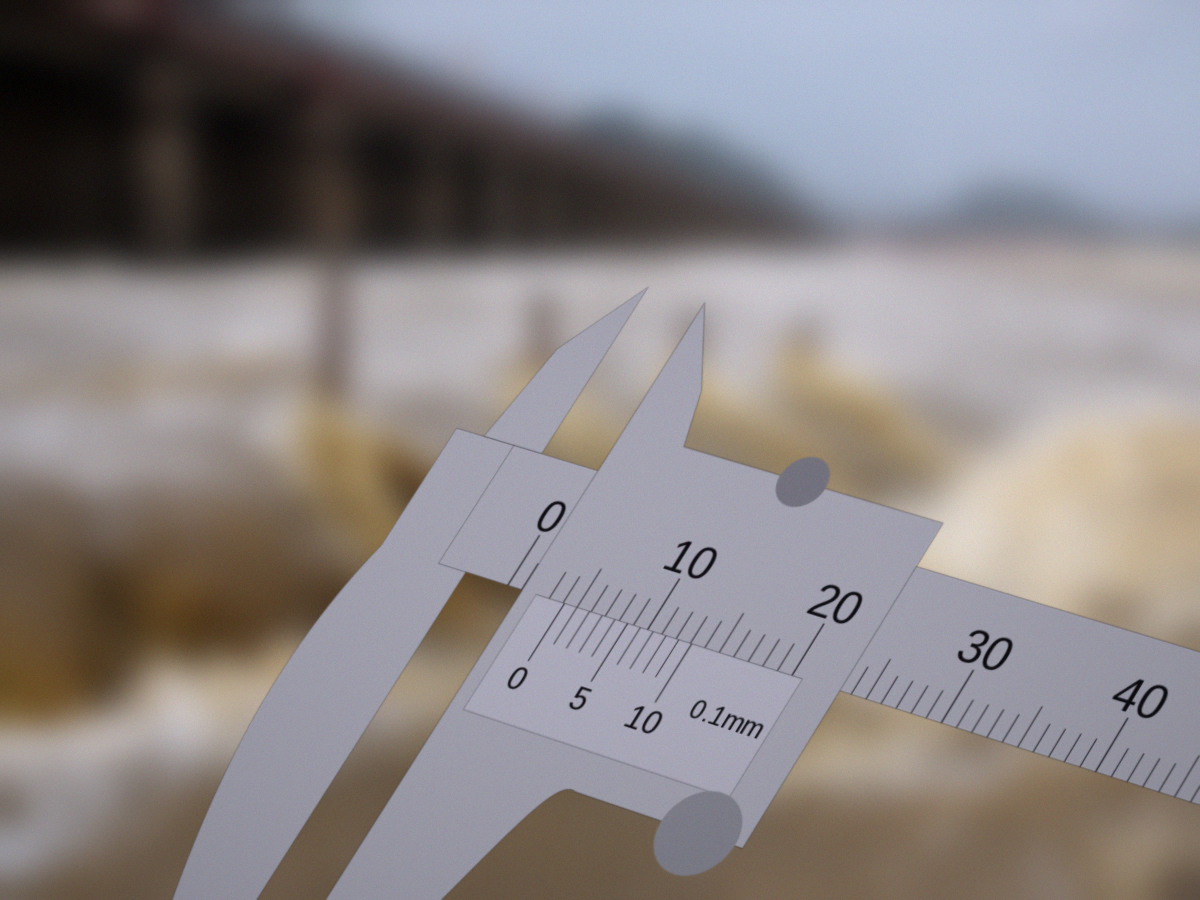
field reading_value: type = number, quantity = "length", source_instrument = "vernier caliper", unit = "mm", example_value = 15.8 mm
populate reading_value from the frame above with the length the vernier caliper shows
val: 4.1 mm
